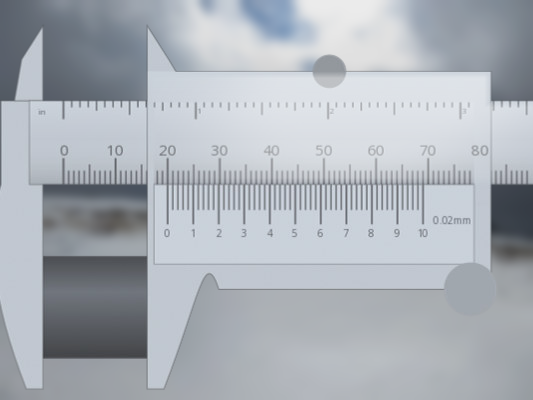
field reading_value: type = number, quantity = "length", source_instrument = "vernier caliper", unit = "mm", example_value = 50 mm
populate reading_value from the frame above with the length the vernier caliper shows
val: 20.0 mm
